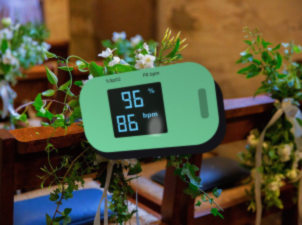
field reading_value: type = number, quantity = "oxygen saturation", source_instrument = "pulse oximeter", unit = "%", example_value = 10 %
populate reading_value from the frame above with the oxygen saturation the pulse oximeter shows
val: 96 %
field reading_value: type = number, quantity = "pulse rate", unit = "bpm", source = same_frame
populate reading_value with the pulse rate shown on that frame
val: 86 bpm
